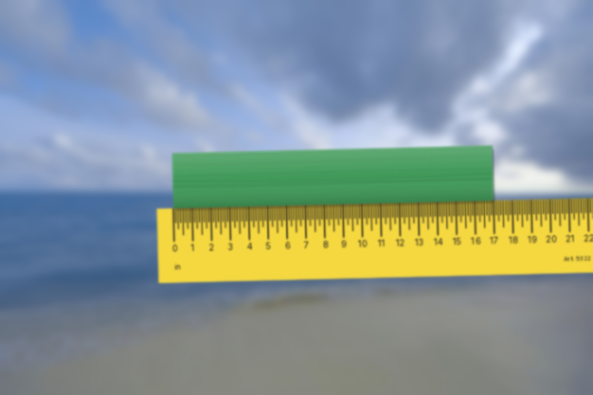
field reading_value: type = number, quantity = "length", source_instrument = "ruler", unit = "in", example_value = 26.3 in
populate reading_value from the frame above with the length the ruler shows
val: 17 in
